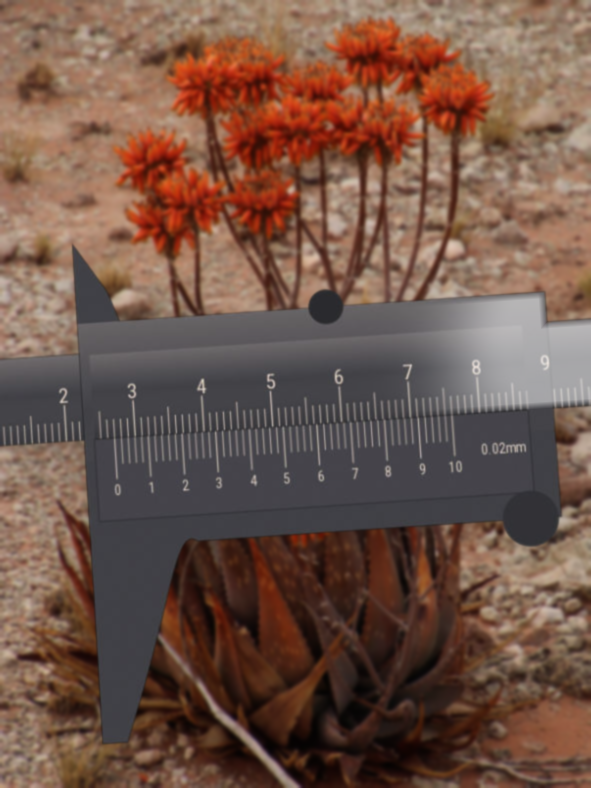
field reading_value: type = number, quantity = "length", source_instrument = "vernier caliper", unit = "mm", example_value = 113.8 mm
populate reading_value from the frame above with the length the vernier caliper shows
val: 27.0 mm
